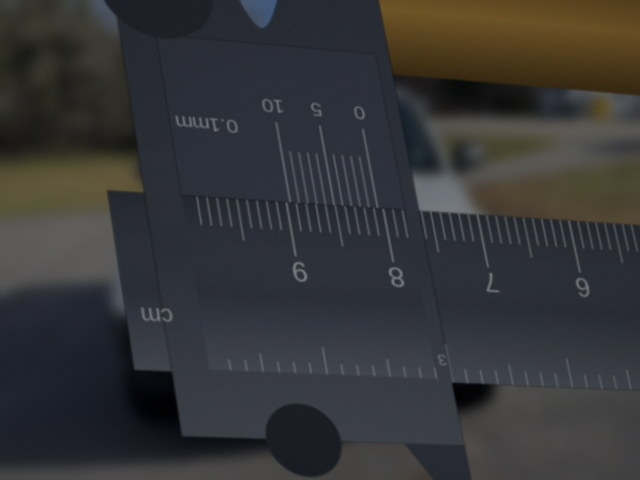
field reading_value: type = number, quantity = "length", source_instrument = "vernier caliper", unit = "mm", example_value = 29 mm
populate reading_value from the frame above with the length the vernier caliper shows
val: 80.6 mm
